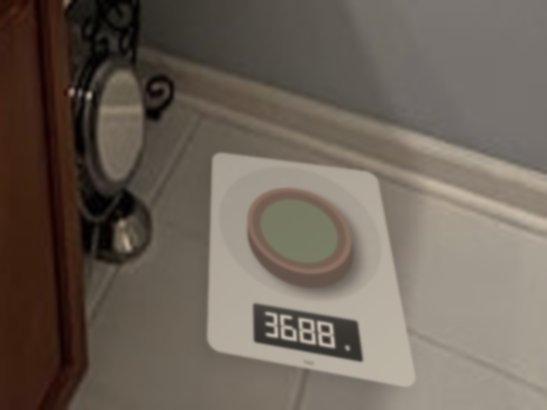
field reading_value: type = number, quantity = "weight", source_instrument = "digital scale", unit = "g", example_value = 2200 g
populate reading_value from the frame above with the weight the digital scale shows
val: 3688 g
